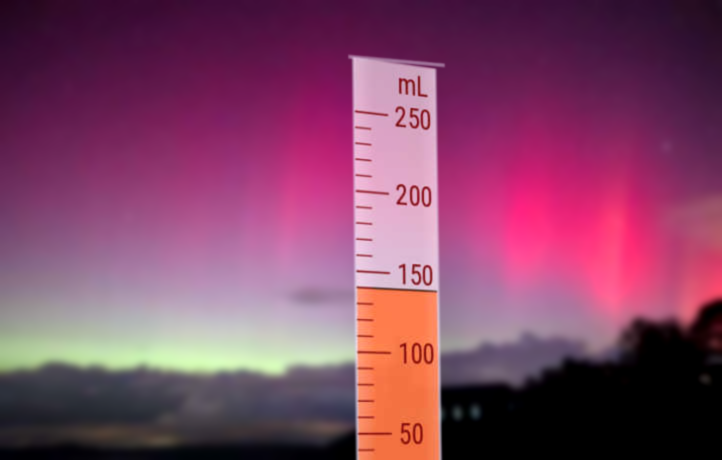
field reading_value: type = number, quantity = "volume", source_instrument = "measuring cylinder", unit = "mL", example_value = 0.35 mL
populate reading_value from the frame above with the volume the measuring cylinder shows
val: 140 mL
